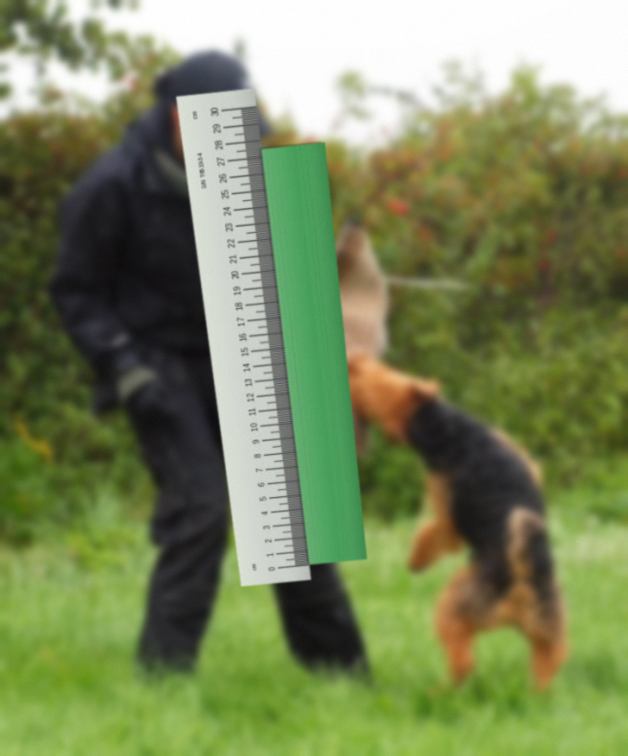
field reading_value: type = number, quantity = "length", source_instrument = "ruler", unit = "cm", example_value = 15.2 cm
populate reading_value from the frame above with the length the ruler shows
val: 27.5 cm
